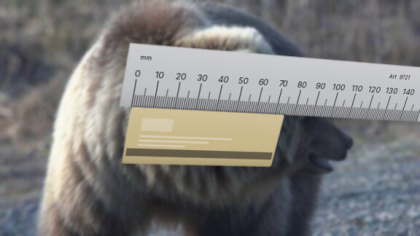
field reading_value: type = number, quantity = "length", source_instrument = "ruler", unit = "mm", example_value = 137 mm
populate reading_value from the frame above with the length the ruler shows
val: 75 mm
